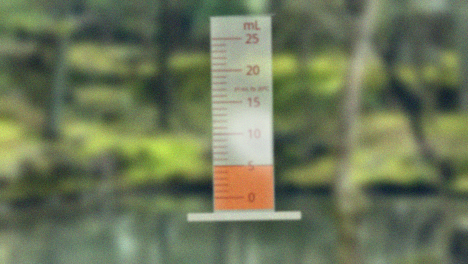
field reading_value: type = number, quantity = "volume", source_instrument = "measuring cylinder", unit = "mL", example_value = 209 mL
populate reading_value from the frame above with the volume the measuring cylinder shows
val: 5 mL
